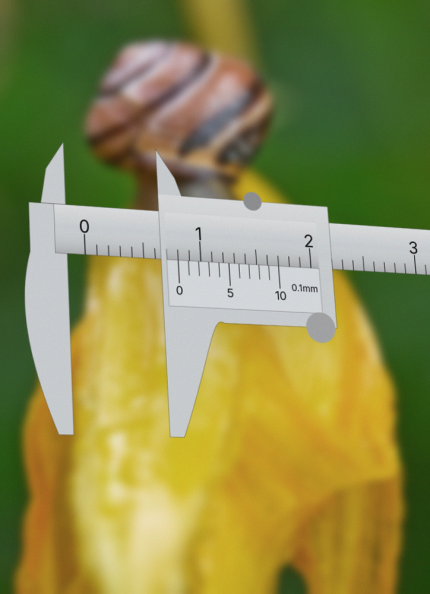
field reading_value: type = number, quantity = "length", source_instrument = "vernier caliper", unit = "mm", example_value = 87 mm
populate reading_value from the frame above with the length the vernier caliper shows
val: 8.0 mm
